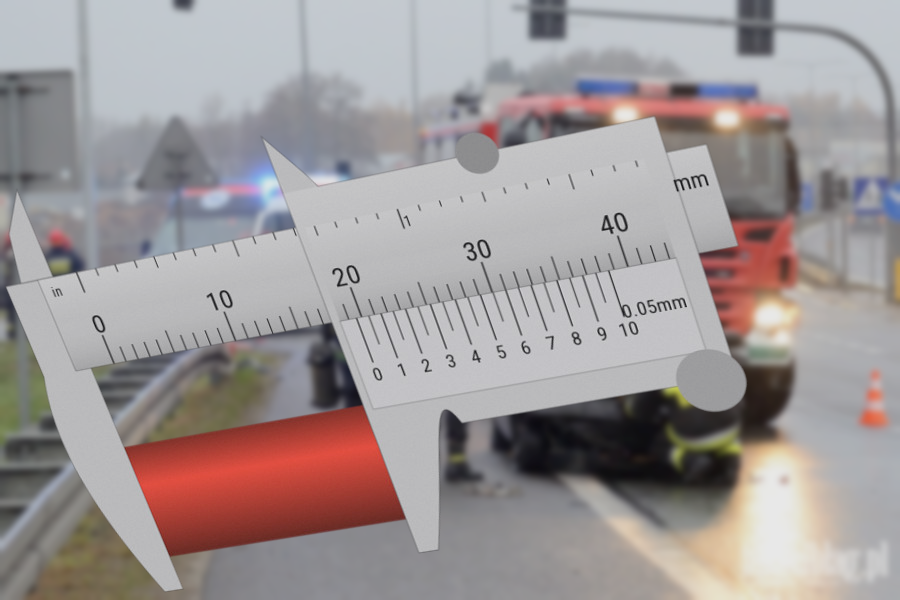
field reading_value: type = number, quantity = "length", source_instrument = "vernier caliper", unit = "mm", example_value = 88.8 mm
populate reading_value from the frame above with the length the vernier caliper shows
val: 19.6 mm
